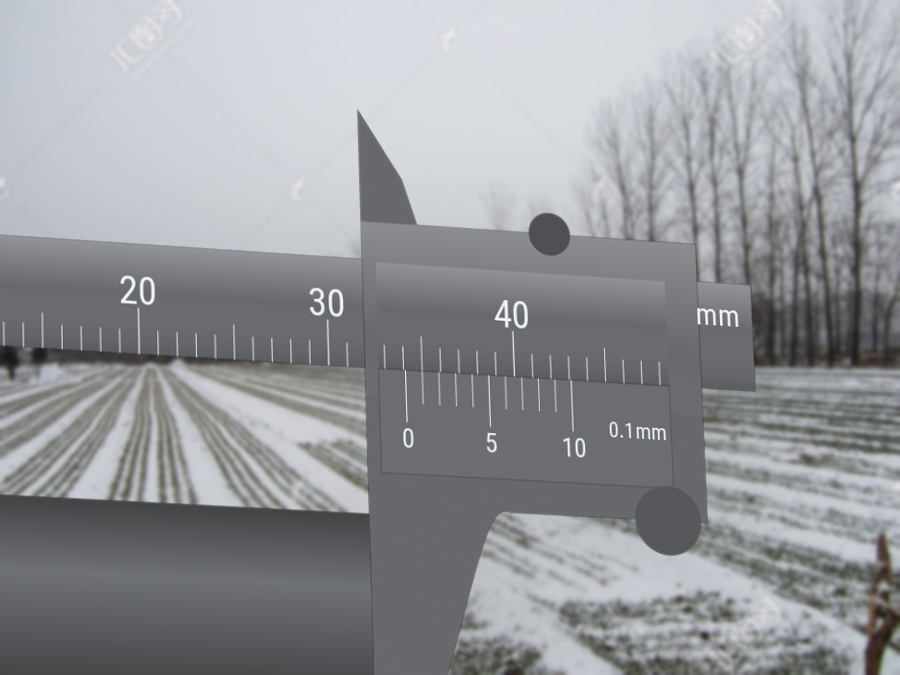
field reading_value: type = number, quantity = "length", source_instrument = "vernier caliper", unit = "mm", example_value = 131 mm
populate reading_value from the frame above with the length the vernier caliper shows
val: 34.1 mm
